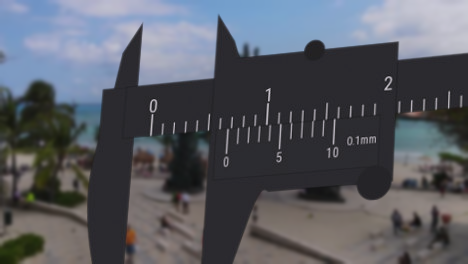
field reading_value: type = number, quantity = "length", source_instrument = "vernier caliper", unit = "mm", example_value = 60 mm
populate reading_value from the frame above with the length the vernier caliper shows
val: 6.7 mm
